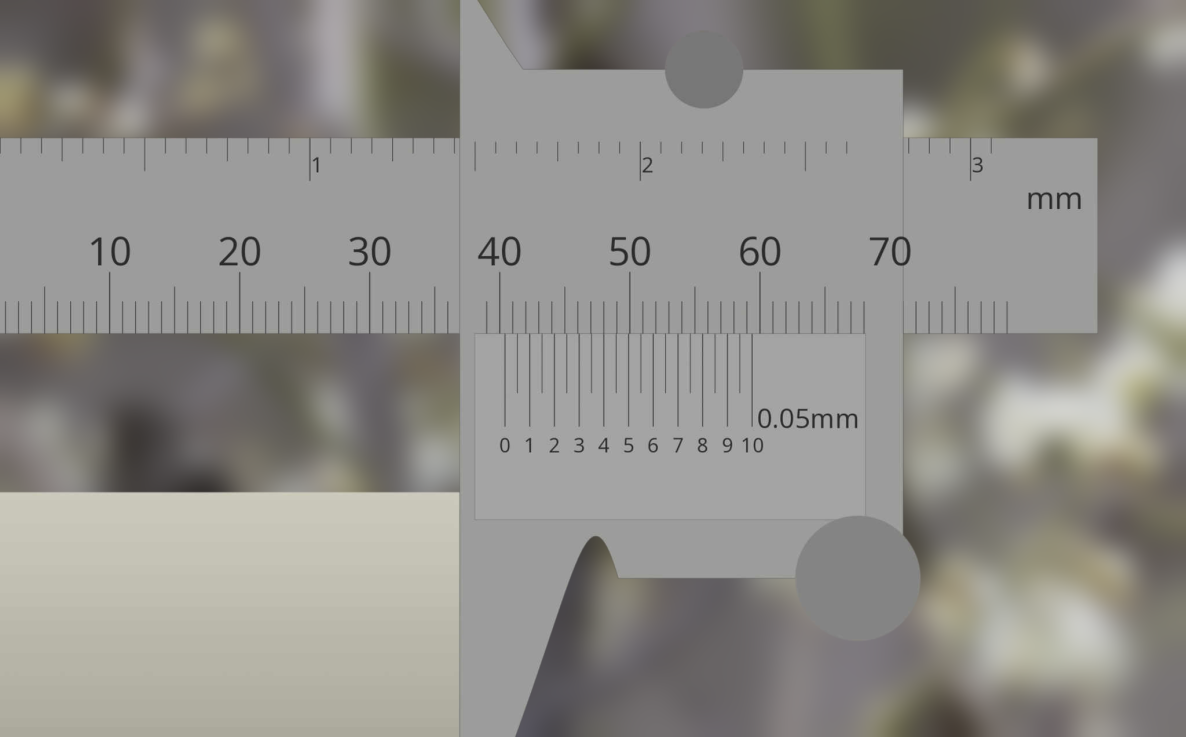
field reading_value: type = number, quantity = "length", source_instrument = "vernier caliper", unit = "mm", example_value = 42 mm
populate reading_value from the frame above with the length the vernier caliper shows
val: 40.4 mm
